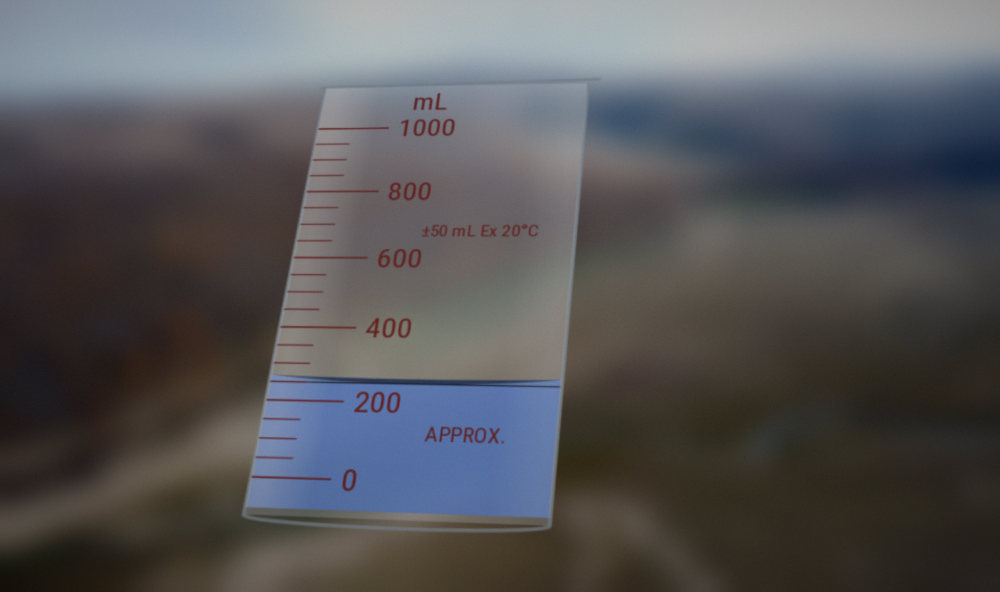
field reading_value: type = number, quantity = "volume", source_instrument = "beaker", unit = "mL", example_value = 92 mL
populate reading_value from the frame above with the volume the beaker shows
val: 250 mL
